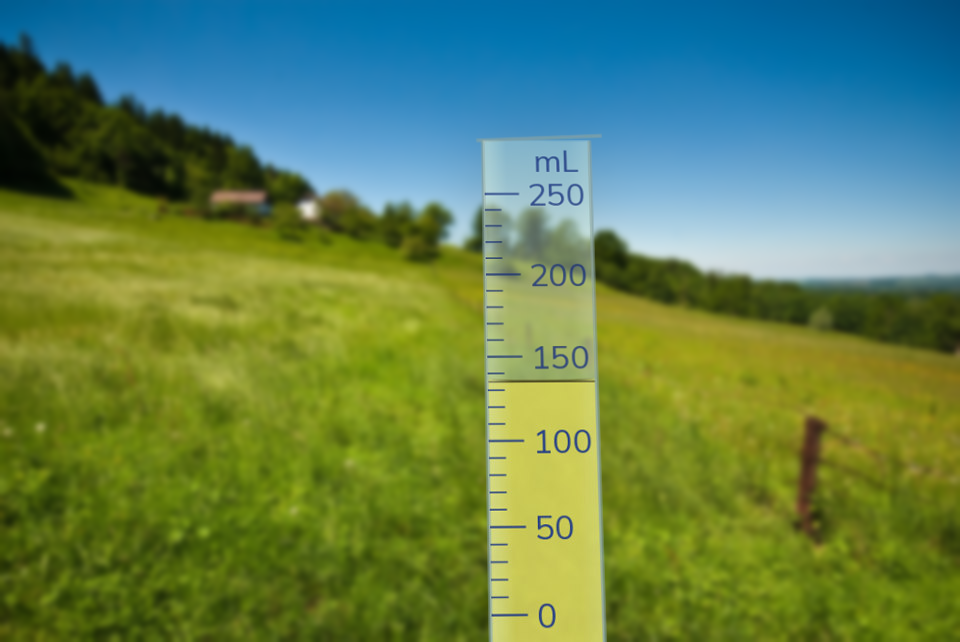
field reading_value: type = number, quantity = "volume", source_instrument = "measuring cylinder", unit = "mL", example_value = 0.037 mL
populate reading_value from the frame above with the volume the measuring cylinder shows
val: 135 mL
